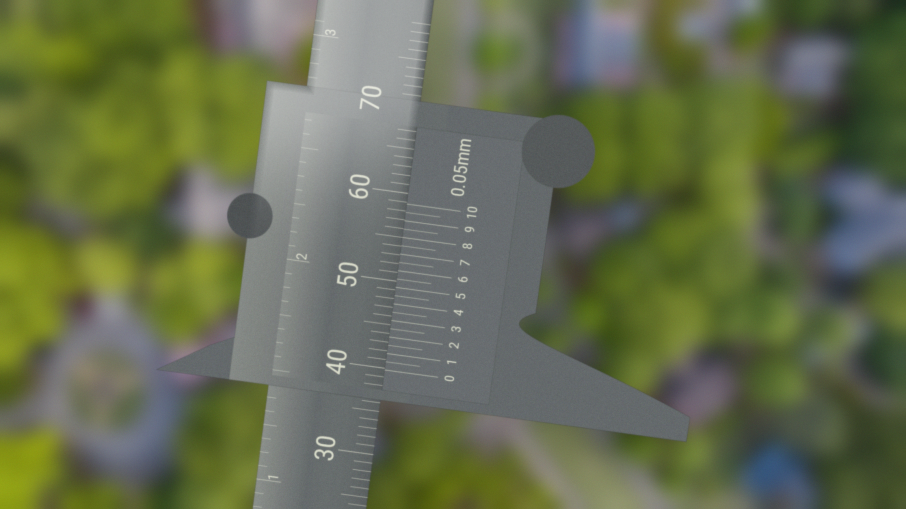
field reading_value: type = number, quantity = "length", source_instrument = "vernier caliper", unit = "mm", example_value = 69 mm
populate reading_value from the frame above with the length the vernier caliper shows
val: 39.8 mm
